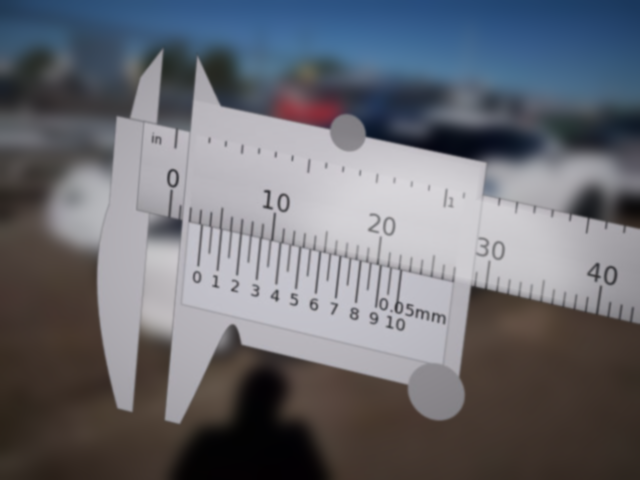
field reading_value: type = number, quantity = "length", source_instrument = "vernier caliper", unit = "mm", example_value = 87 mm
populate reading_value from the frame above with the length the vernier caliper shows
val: 3.2 mm
